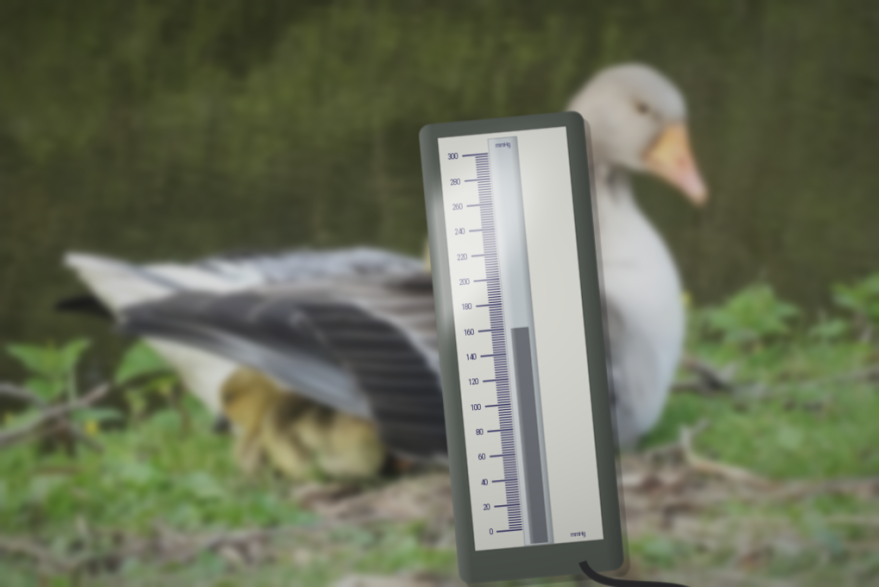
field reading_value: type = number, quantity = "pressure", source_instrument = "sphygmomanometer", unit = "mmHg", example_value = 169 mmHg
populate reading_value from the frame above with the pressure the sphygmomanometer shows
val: 160 mmHg
